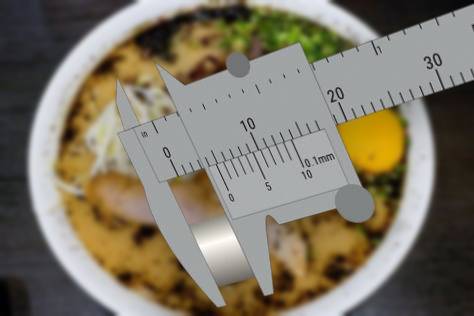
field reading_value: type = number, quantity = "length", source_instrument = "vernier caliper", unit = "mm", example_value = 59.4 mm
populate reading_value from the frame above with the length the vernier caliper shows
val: 4.8 mm
